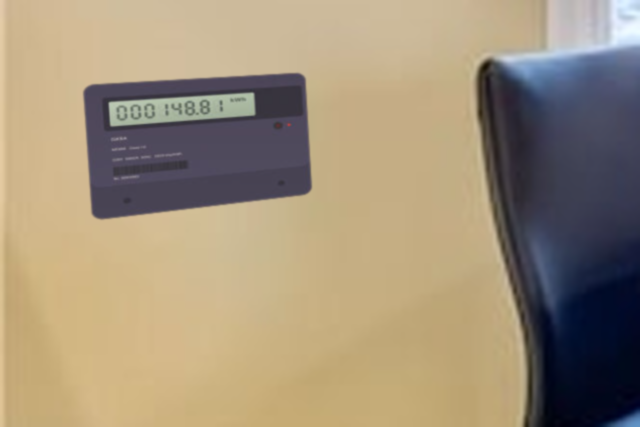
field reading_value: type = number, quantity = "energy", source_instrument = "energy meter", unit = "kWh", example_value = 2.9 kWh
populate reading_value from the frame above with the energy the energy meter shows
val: 148.81 kWh
